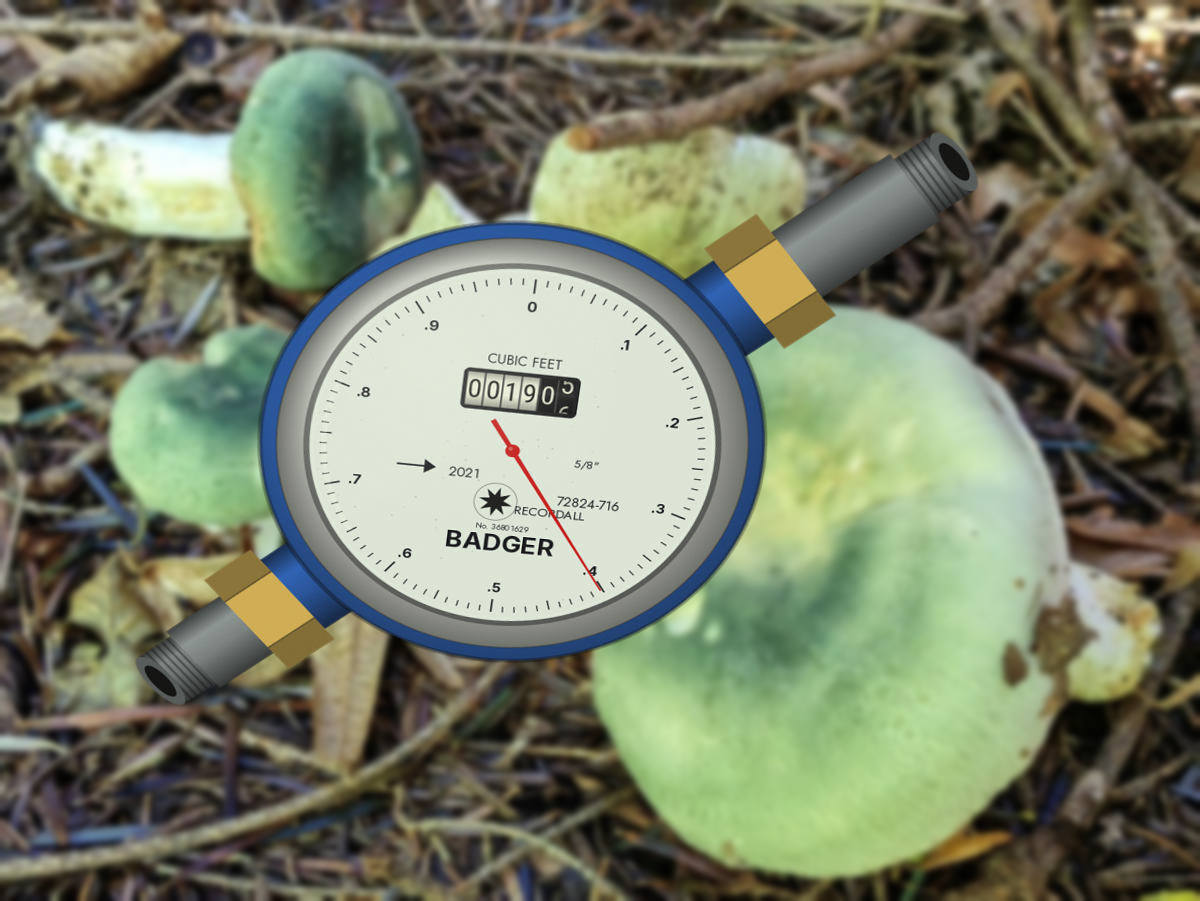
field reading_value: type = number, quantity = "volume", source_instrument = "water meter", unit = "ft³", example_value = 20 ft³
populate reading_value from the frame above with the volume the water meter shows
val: 1905.40 ft³
